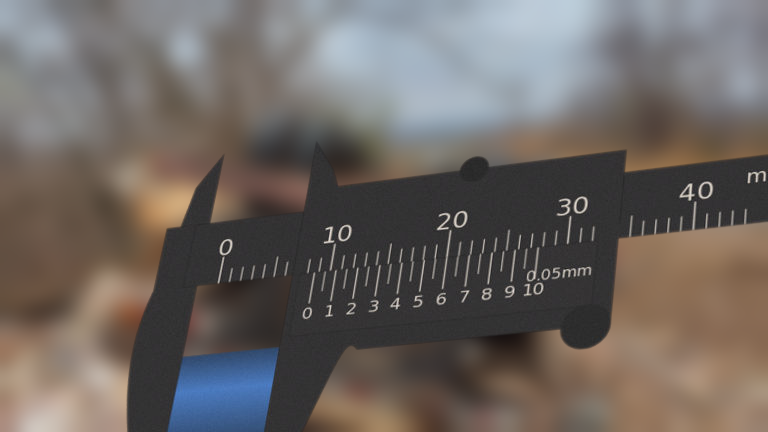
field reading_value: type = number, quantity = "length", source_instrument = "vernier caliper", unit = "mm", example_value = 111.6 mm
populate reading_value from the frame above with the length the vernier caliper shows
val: 8.6 mm
